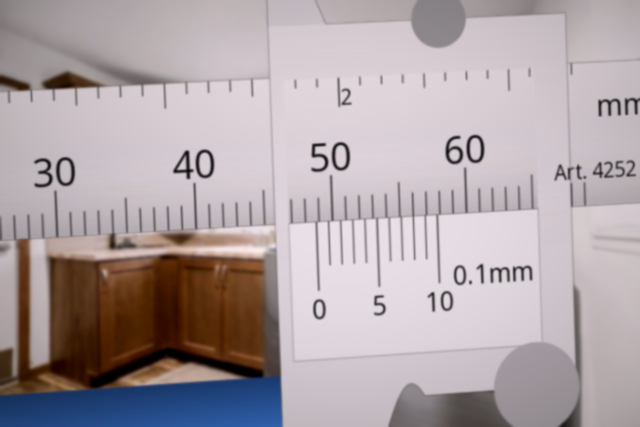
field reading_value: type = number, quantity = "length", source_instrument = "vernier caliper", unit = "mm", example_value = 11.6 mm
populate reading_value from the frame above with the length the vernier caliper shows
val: 48.8 mm
